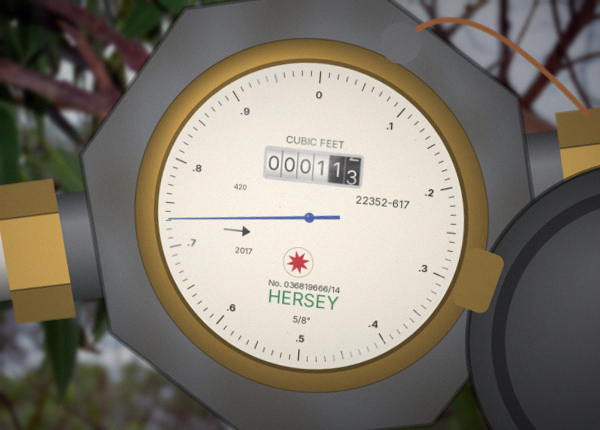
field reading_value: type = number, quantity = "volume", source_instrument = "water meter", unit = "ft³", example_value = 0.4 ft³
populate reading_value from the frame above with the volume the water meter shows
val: 112.73 ft³
